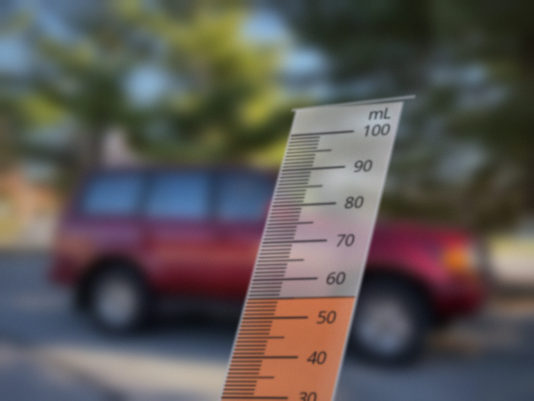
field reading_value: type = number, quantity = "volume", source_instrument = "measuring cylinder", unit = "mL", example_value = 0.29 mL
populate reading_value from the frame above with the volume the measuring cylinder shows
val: 55 mL
